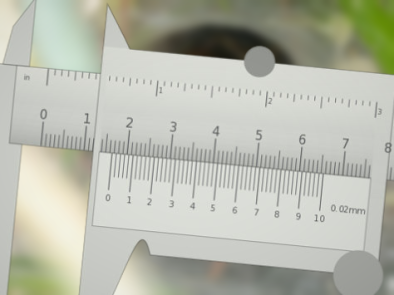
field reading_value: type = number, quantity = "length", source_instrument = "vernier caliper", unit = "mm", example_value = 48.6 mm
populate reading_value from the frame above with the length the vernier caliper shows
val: 16.5 mm
